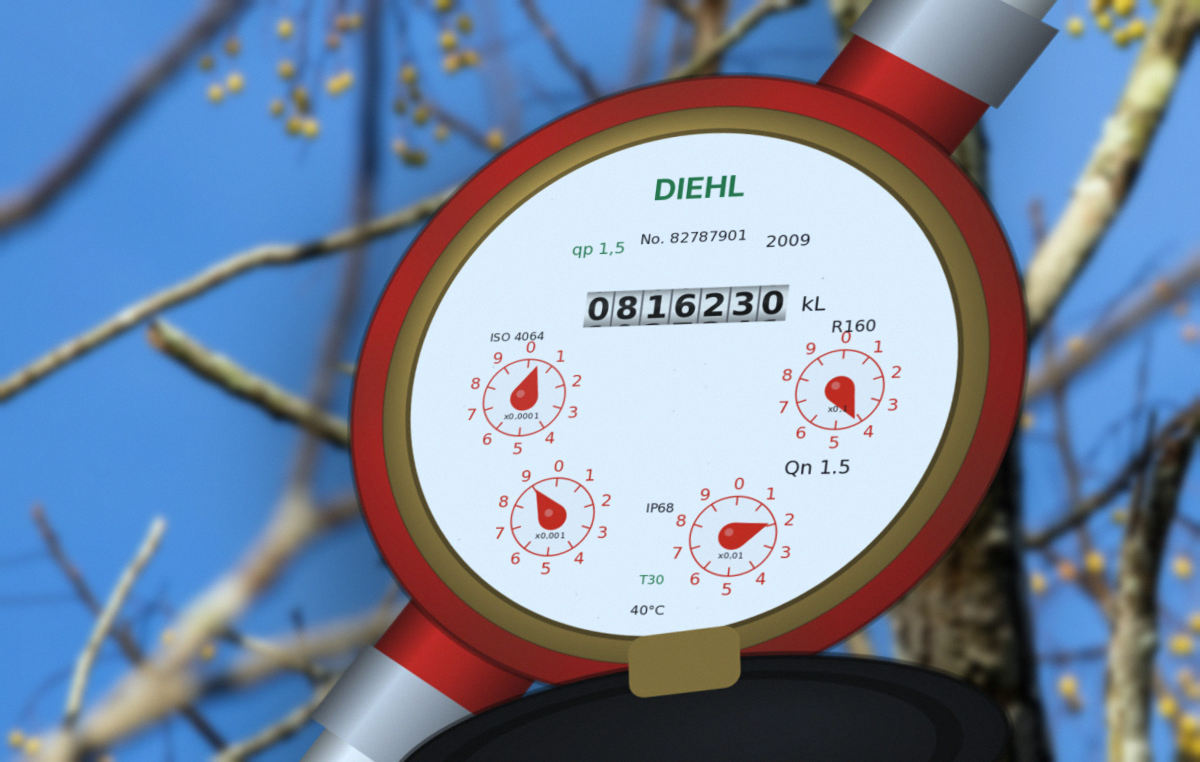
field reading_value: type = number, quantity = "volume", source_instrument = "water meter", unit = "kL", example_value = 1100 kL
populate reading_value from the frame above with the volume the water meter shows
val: 816230.4190 kL
